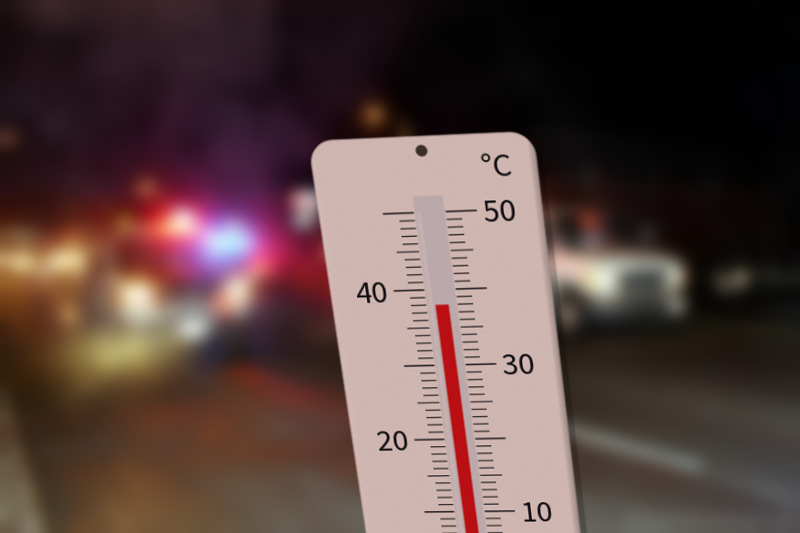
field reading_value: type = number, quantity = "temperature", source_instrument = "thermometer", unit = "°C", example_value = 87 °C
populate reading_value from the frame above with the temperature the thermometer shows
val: 38 °C
